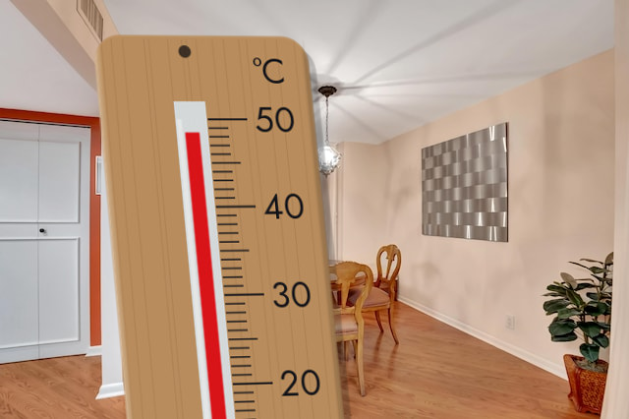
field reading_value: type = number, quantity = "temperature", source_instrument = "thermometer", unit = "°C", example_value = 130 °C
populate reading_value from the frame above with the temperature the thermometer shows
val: 48.5 °C
